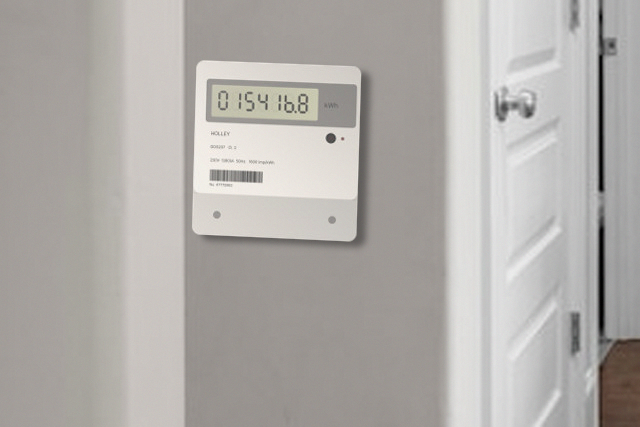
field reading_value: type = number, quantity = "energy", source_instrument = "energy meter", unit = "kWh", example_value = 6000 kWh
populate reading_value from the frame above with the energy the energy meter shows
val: 15416.8 kWh
